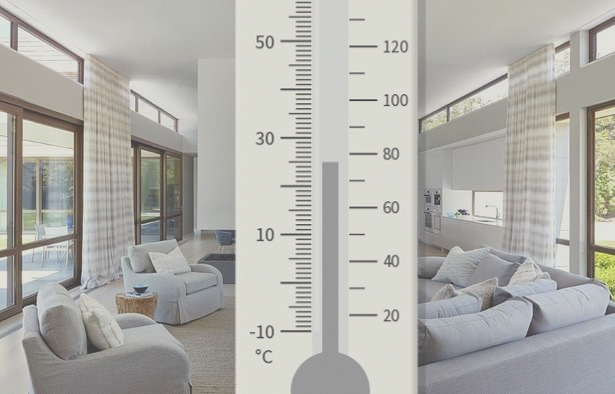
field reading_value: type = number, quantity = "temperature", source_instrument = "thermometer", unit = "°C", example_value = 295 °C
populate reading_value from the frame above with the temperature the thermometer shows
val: 25 °C
